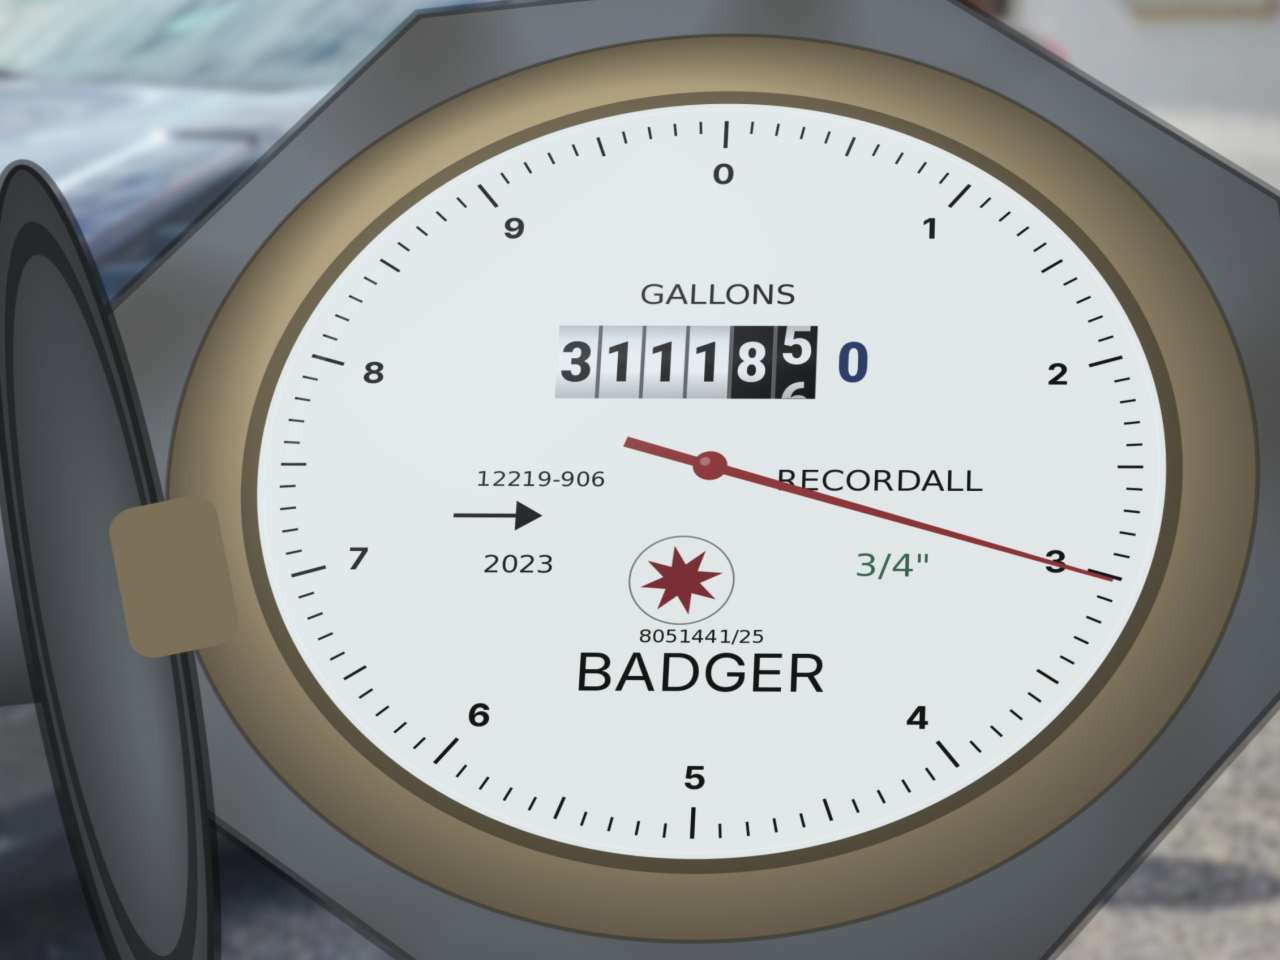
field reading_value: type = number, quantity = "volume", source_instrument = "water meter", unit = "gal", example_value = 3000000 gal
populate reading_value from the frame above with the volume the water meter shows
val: 3111853.0 gal
